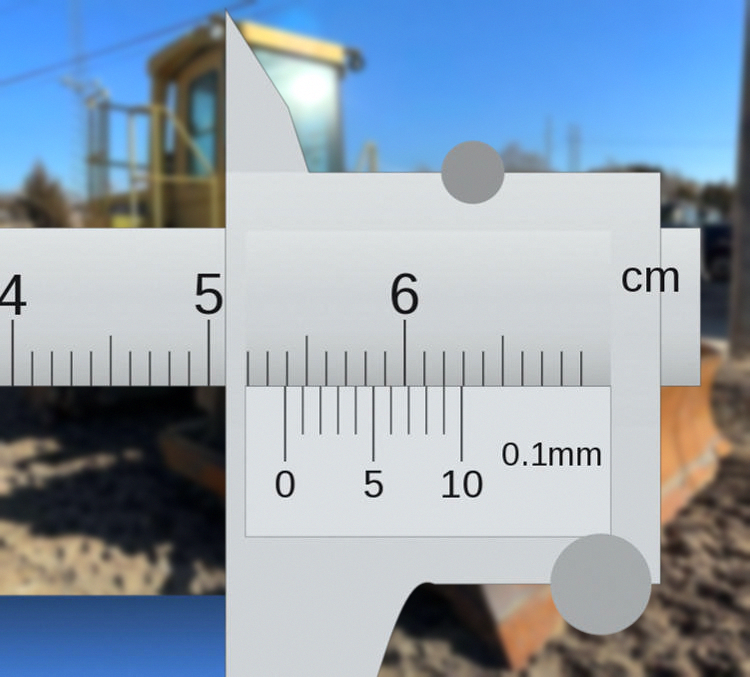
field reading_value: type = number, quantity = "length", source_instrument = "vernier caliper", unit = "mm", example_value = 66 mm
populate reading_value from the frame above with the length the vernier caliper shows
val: 53.9 mm
